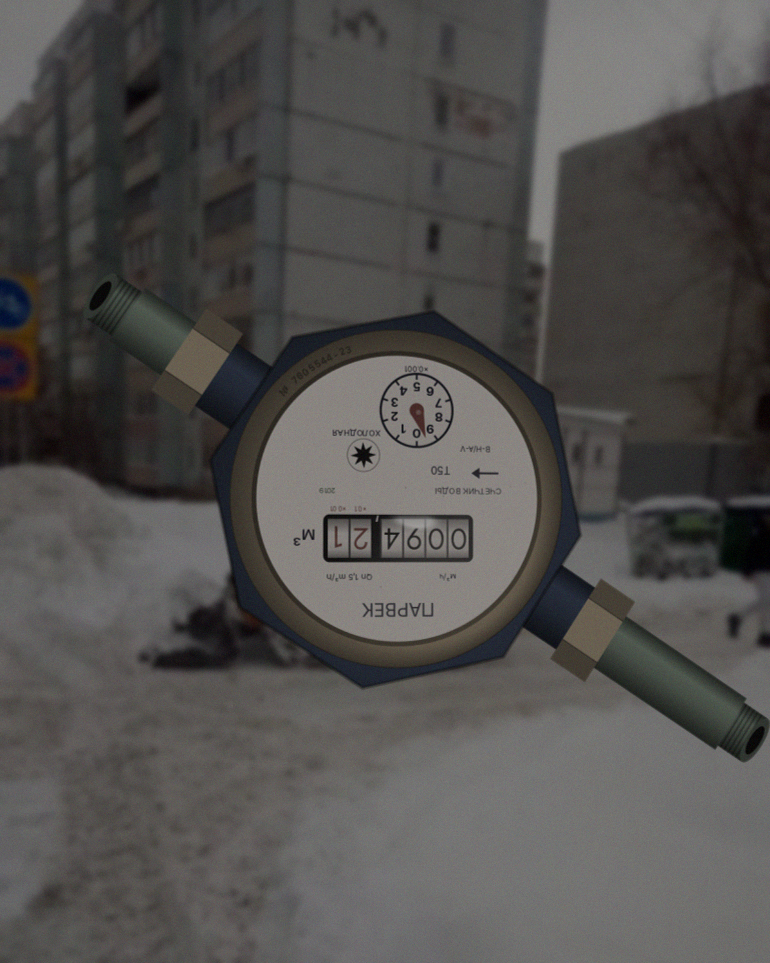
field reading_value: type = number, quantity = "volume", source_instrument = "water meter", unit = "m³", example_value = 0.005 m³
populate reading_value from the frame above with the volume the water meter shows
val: 94.209 m³
